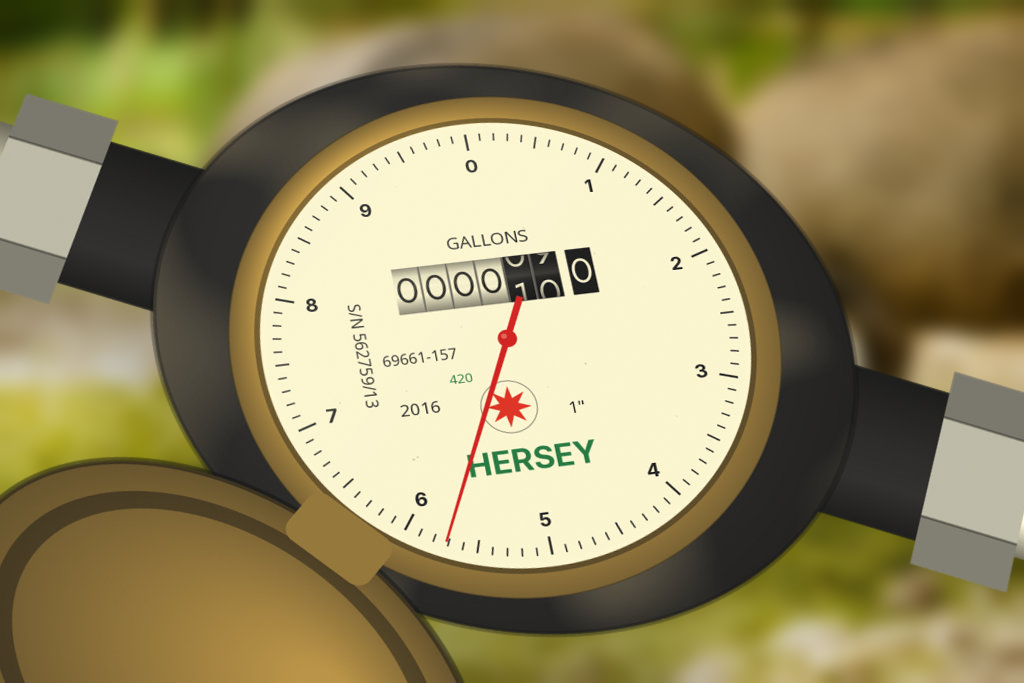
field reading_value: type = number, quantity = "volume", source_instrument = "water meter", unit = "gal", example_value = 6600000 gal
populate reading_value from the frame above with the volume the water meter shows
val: 95.7 gal
